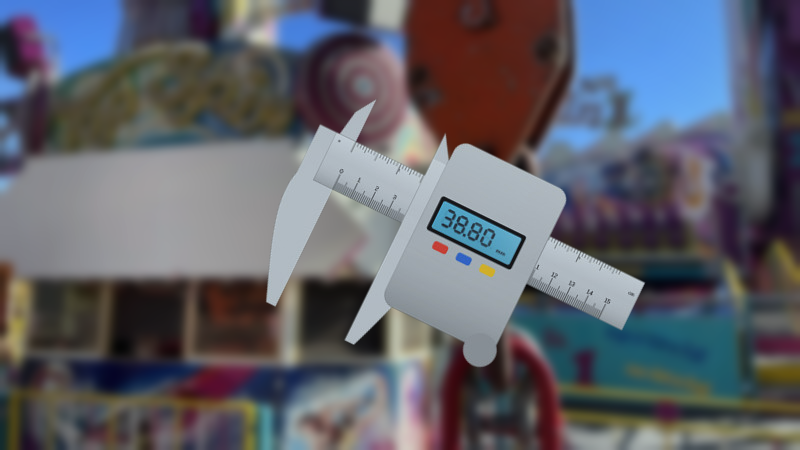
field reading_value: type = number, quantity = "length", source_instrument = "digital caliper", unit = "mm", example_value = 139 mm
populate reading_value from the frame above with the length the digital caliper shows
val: 38.80 mm
